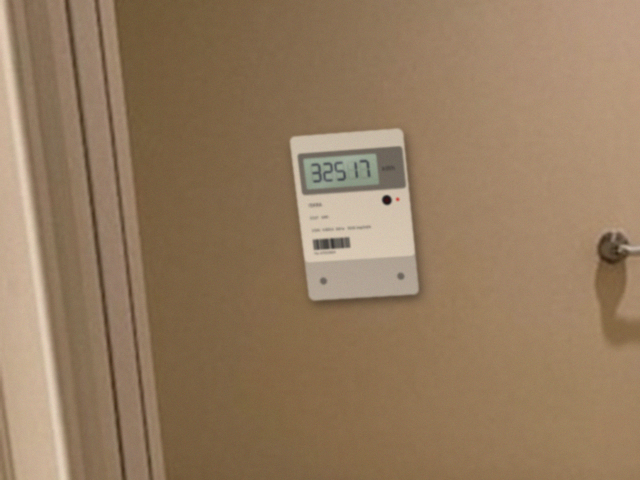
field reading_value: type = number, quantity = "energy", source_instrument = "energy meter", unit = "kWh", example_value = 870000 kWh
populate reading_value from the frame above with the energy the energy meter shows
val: 32517 kWh
